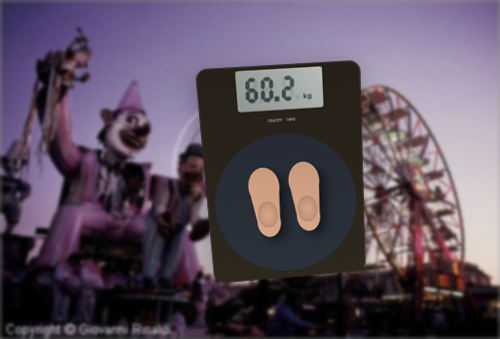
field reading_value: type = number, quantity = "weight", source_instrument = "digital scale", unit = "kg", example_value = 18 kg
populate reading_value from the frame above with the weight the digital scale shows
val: 60.2 kg
